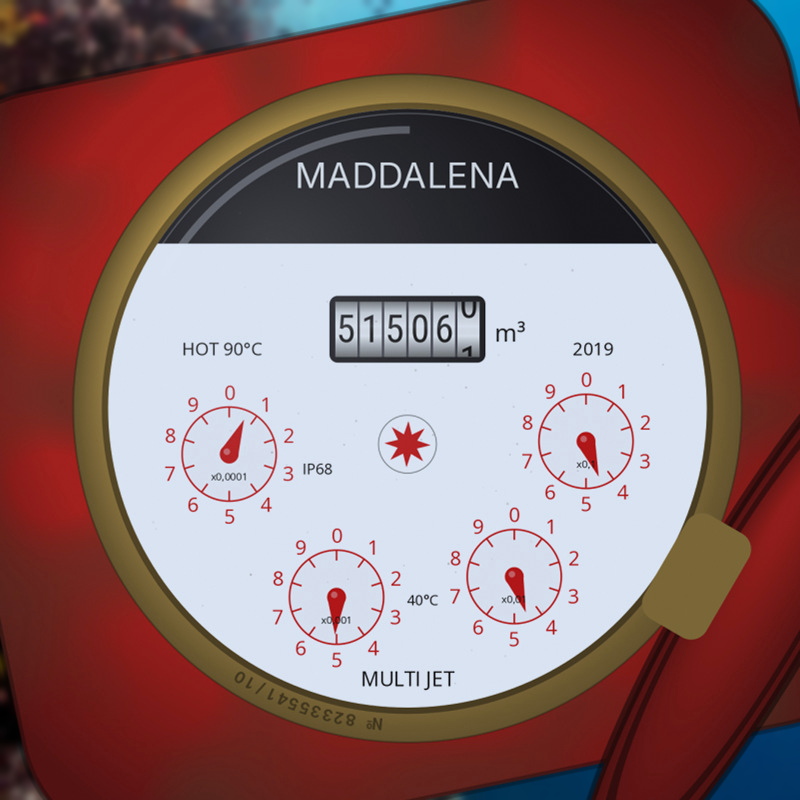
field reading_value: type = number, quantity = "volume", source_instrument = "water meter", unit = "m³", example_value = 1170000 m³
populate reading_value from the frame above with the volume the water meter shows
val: 515060.4450 m³
